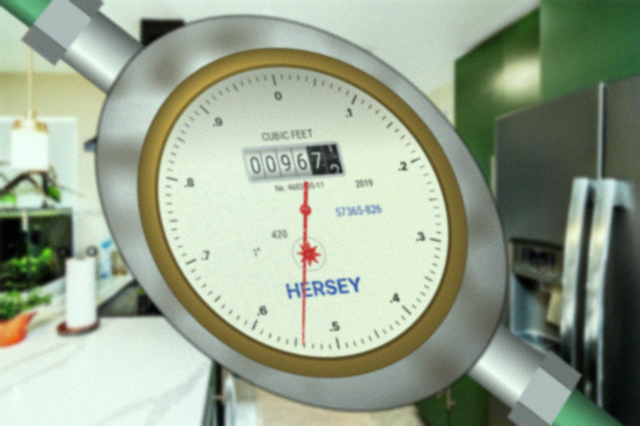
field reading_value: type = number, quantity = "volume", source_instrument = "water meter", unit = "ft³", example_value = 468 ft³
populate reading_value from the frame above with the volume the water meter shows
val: 9671.54 ft³
